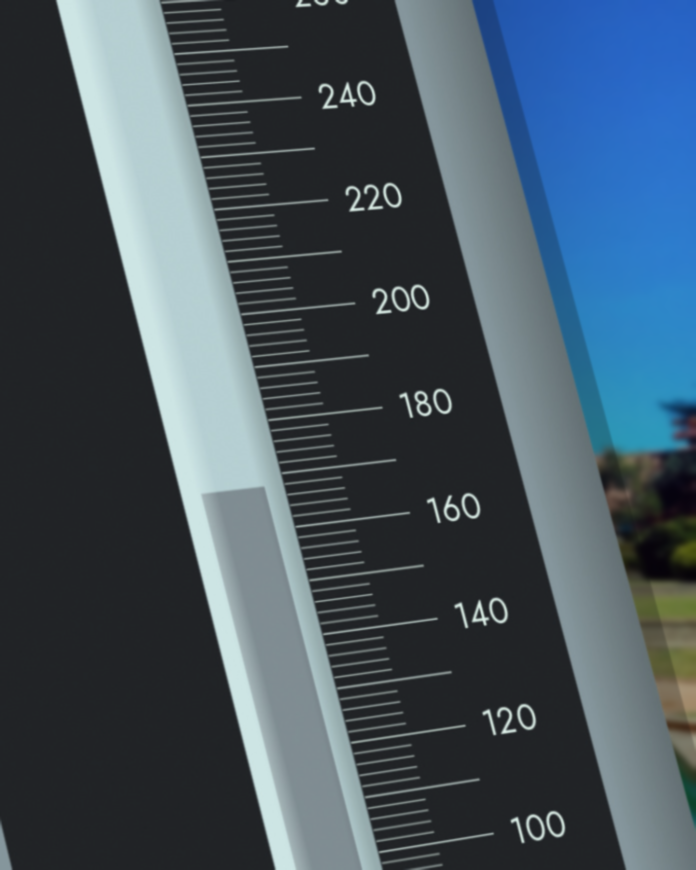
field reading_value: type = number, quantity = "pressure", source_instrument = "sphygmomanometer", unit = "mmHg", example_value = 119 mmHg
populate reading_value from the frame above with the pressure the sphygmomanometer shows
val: 168 mmHg
